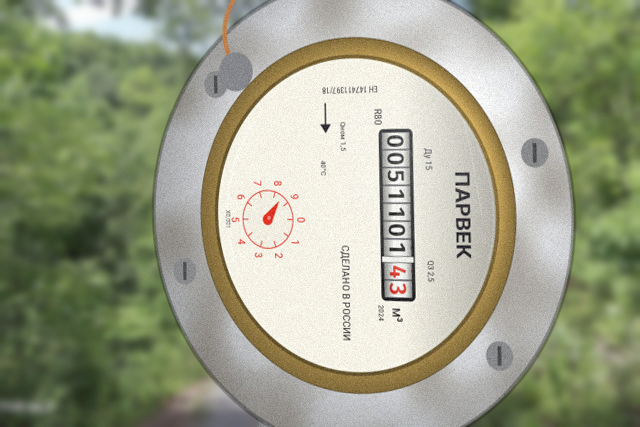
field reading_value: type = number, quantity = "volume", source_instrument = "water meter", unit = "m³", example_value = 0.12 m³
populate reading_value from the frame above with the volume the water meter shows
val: 51101.438 m³
